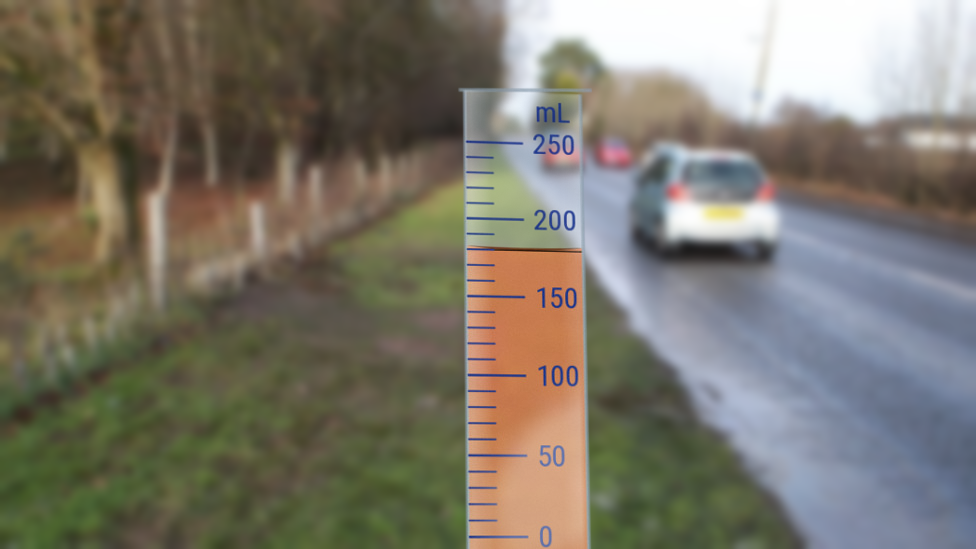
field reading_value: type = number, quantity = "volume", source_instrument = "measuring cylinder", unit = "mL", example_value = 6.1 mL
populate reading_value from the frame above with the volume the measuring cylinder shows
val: 180 mL
